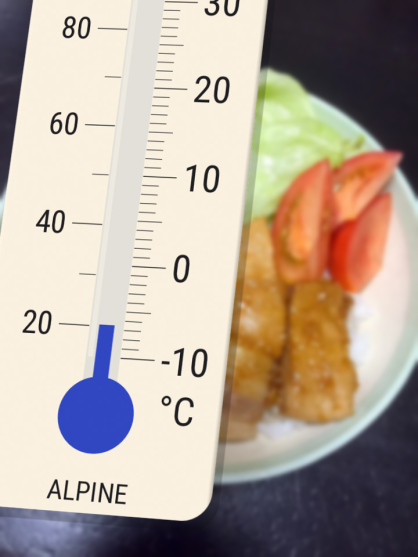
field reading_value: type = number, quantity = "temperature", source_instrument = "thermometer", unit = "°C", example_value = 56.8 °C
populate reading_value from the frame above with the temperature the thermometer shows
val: -6.5 °C
